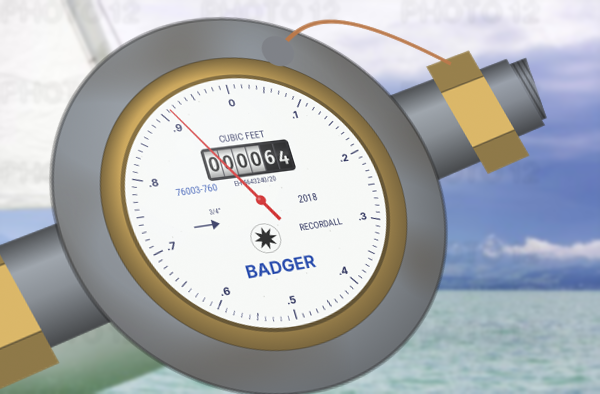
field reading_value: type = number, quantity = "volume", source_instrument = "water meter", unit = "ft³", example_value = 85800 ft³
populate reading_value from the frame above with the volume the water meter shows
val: 63.91 ft³
